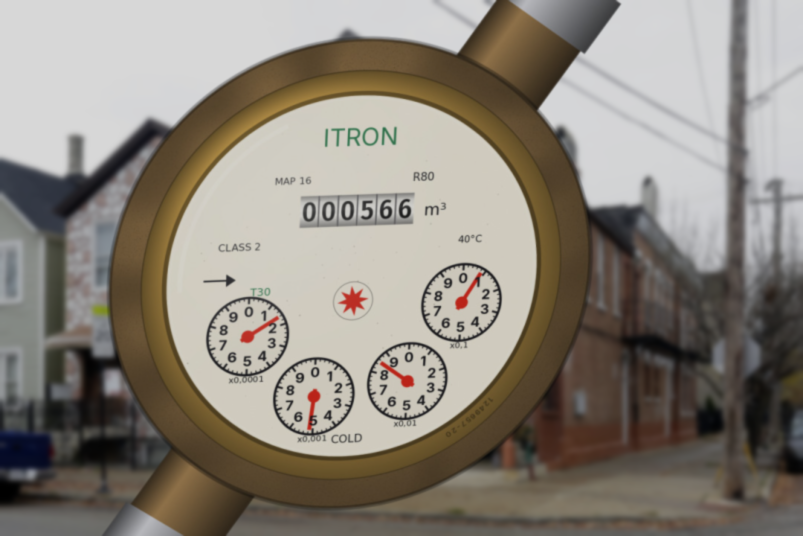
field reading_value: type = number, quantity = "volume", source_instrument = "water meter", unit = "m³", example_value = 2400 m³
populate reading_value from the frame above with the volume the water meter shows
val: 566.0851 m³
